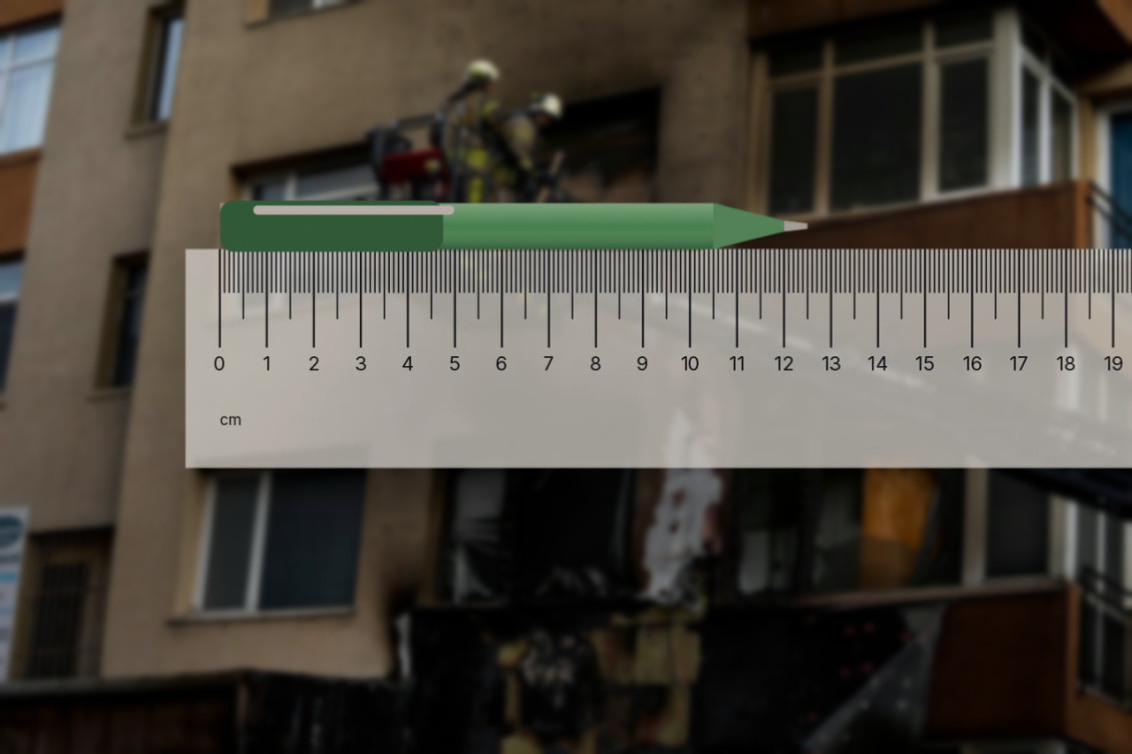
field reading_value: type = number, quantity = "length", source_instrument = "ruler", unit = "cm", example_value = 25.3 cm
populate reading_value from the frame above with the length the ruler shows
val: 12.5 cm
